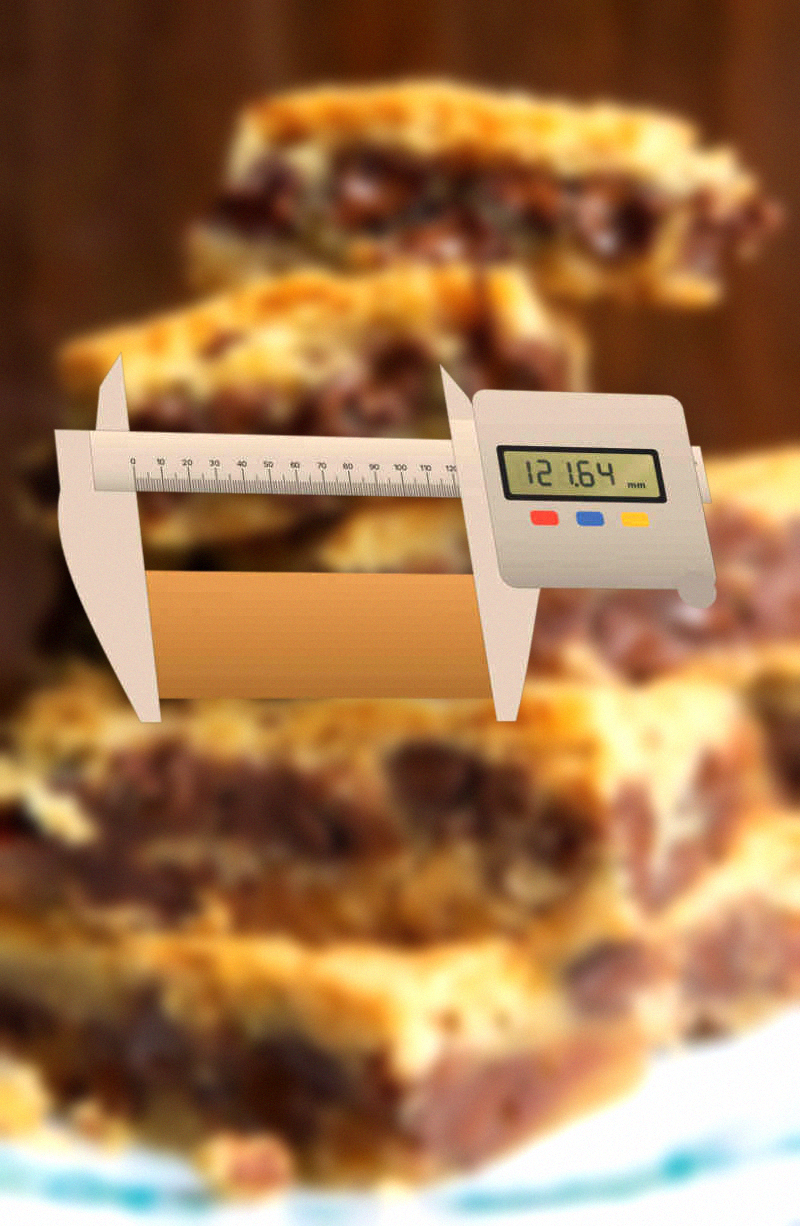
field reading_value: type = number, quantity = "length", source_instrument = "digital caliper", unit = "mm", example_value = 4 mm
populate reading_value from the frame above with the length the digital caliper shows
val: 121.64 mm
